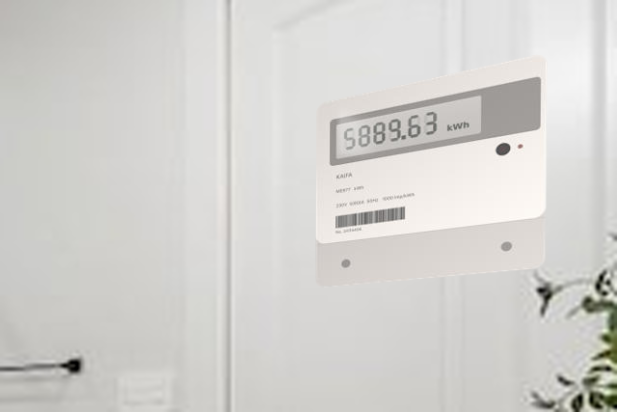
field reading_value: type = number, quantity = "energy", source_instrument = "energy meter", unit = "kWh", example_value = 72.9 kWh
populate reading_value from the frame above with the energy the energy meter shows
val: 5889.63 kWh
